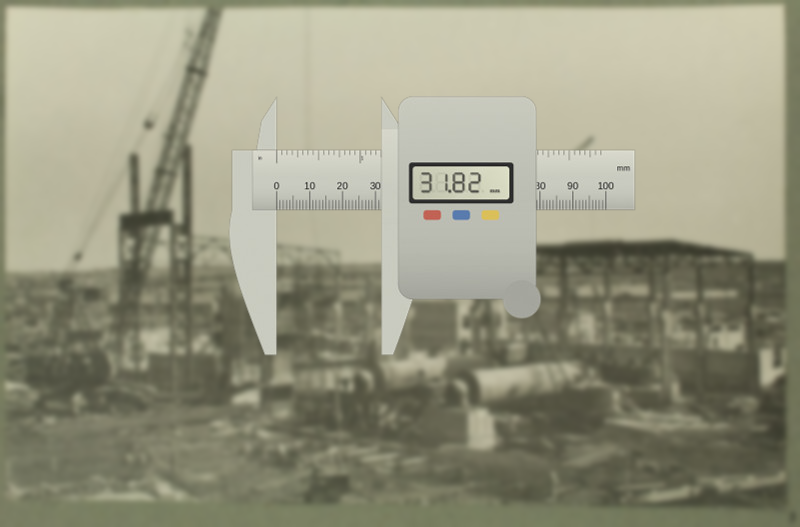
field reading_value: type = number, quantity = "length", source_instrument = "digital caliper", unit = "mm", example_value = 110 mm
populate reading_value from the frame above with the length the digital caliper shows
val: 31.82 mm
